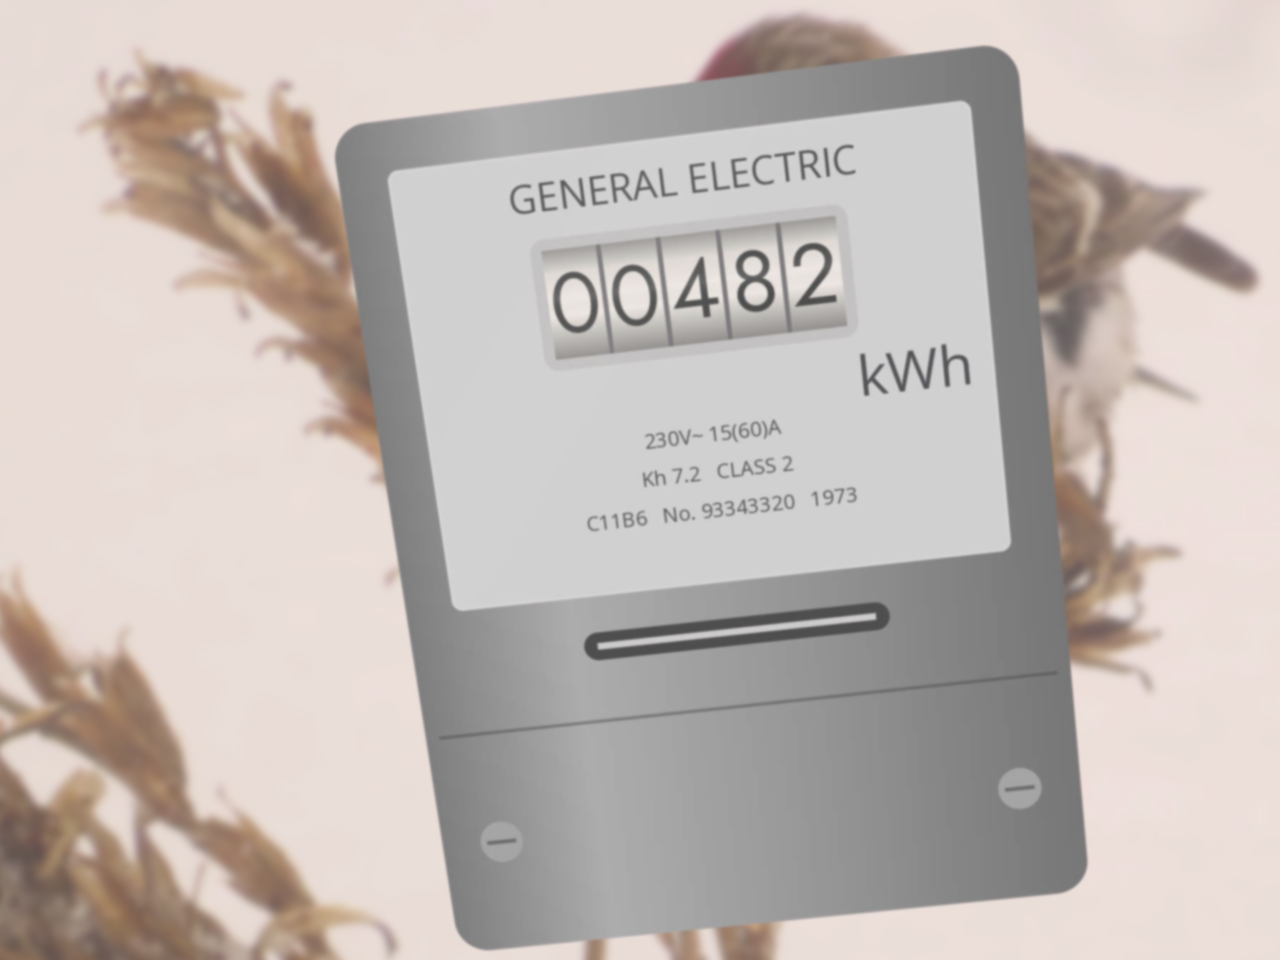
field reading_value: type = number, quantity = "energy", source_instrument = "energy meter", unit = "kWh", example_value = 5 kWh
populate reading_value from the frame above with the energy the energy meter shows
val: 482 kWh
